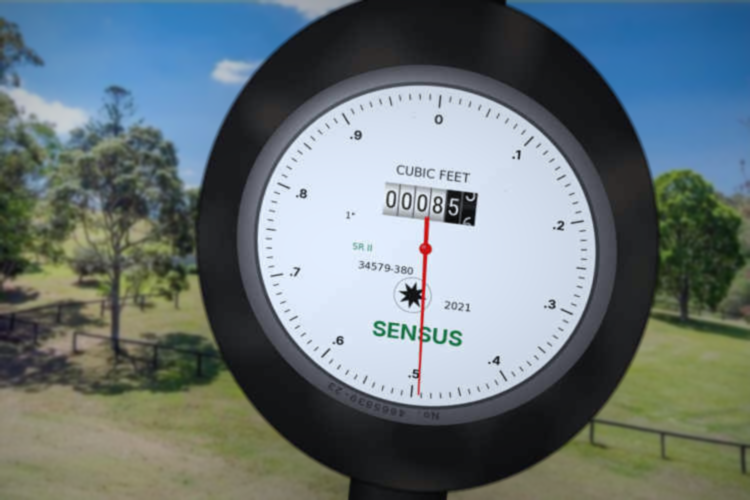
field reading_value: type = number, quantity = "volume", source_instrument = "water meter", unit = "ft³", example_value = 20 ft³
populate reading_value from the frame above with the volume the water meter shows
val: 855.49 ft³
